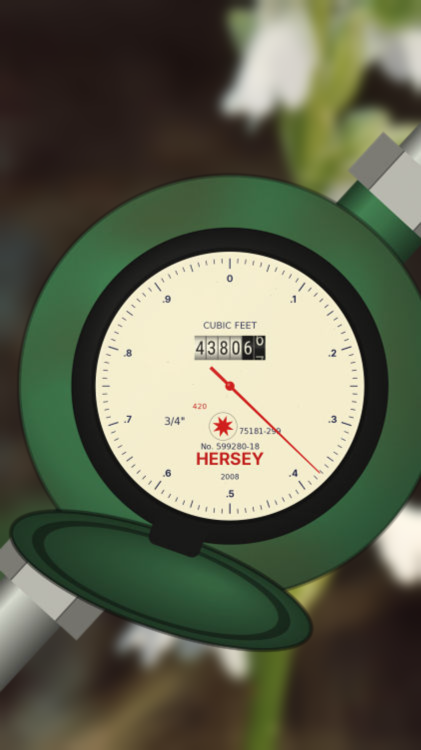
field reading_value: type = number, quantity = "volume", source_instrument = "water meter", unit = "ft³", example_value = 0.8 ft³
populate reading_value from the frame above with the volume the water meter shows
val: 438066.37 ft³
